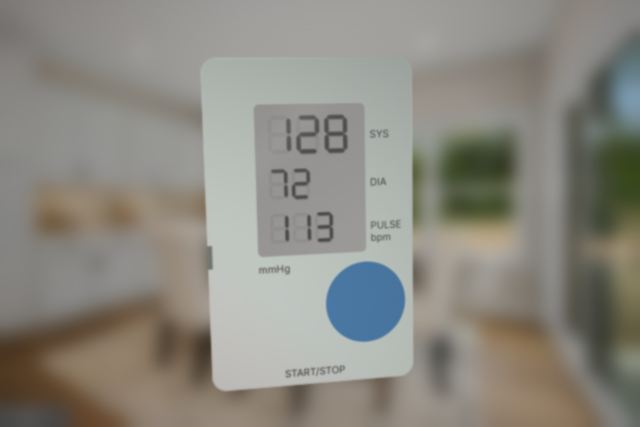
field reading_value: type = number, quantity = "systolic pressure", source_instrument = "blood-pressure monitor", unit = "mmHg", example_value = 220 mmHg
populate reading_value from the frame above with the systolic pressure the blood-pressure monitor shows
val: 128 mmHg
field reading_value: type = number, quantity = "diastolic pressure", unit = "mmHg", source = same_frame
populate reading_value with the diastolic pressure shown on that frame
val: 72 mmHg
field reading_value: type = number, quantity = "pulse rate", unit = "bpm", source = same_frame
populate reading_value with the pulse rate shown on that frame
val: 113 bpm
